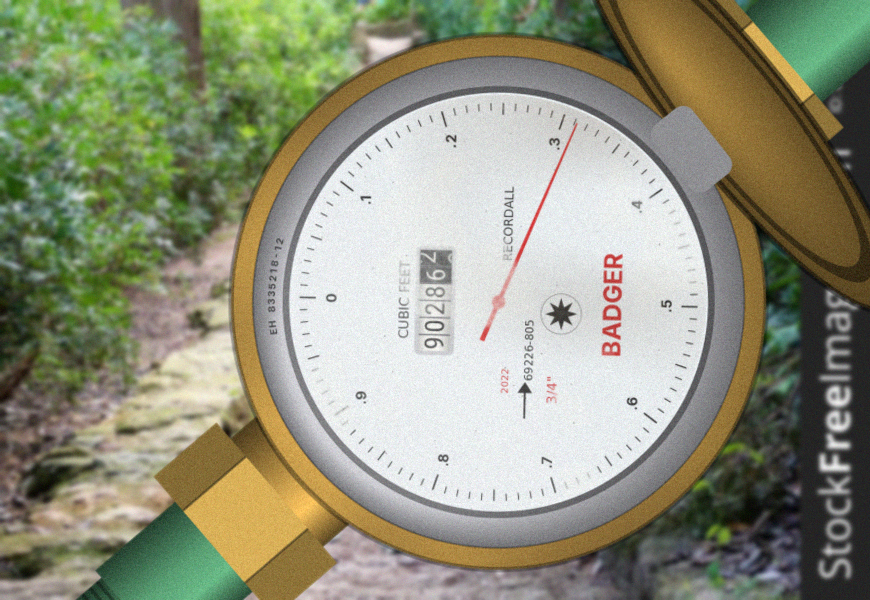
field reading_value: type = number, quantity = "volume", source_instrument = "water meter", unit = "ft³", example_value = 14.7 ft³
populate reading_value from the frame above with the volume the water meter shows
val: 902862.31 ft³
